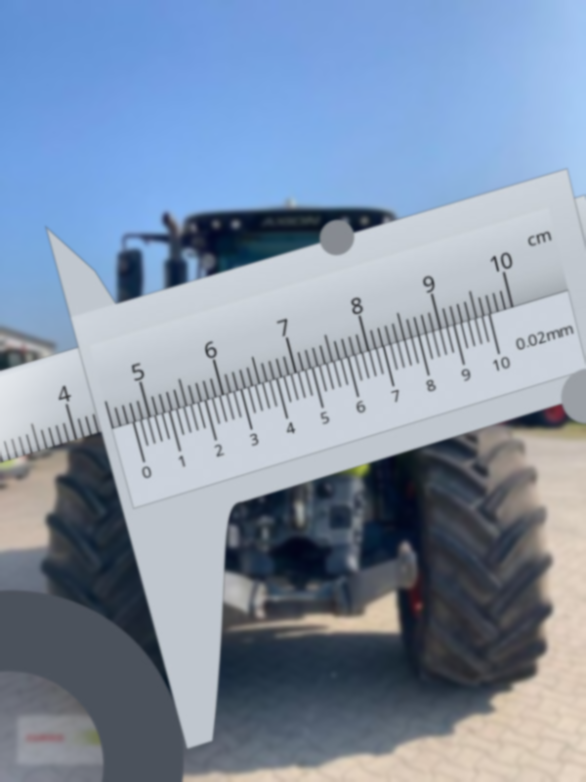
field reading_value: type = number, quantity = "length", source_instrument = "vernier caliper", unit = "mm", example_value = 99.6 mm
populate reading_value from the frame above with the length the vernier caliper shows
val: 47.8 mm
